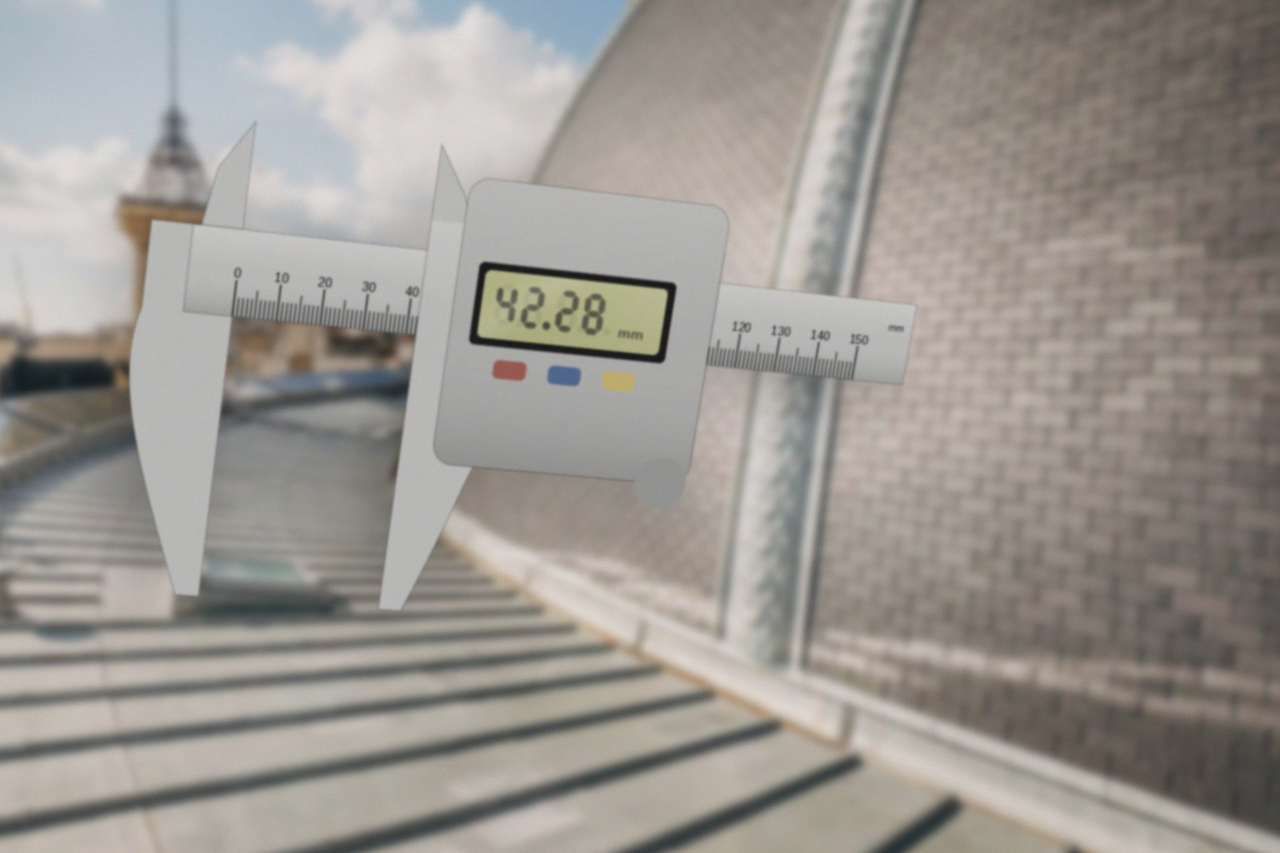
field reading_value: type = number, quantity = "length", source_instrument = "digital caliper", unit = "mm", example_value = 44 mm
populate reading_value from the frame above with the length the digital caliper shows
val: 42.28 mm
